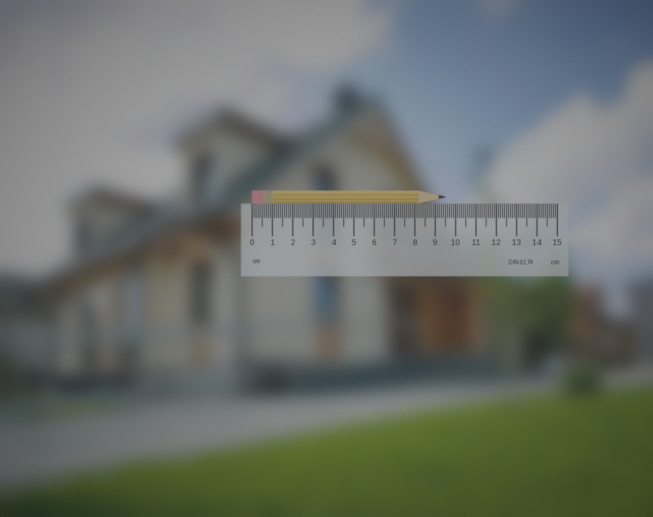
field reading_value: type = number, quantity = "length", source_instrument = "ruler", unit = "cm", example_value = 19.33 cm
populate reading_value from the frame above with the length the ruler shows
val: 9.5 cm
